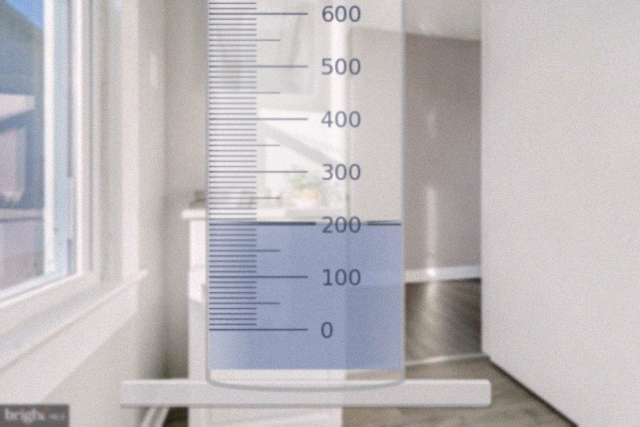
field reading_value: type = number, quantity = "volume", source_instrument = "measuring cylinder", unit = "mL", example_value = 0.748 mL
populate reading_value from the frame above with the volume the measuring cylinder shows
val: 200 mL
